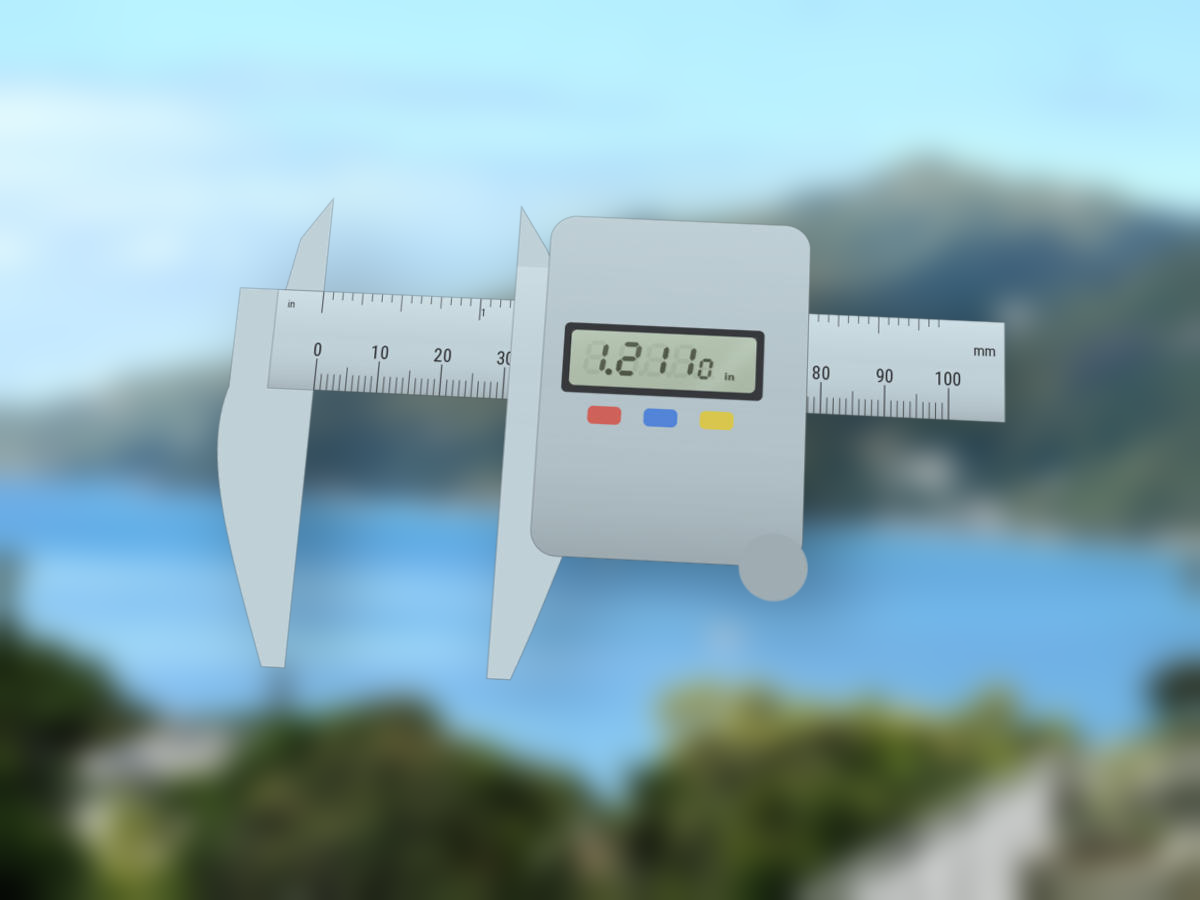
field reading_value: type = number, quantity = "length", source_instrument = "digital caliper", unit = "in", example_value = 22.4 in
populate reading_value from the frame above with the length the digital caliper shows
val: 1.2110 in
